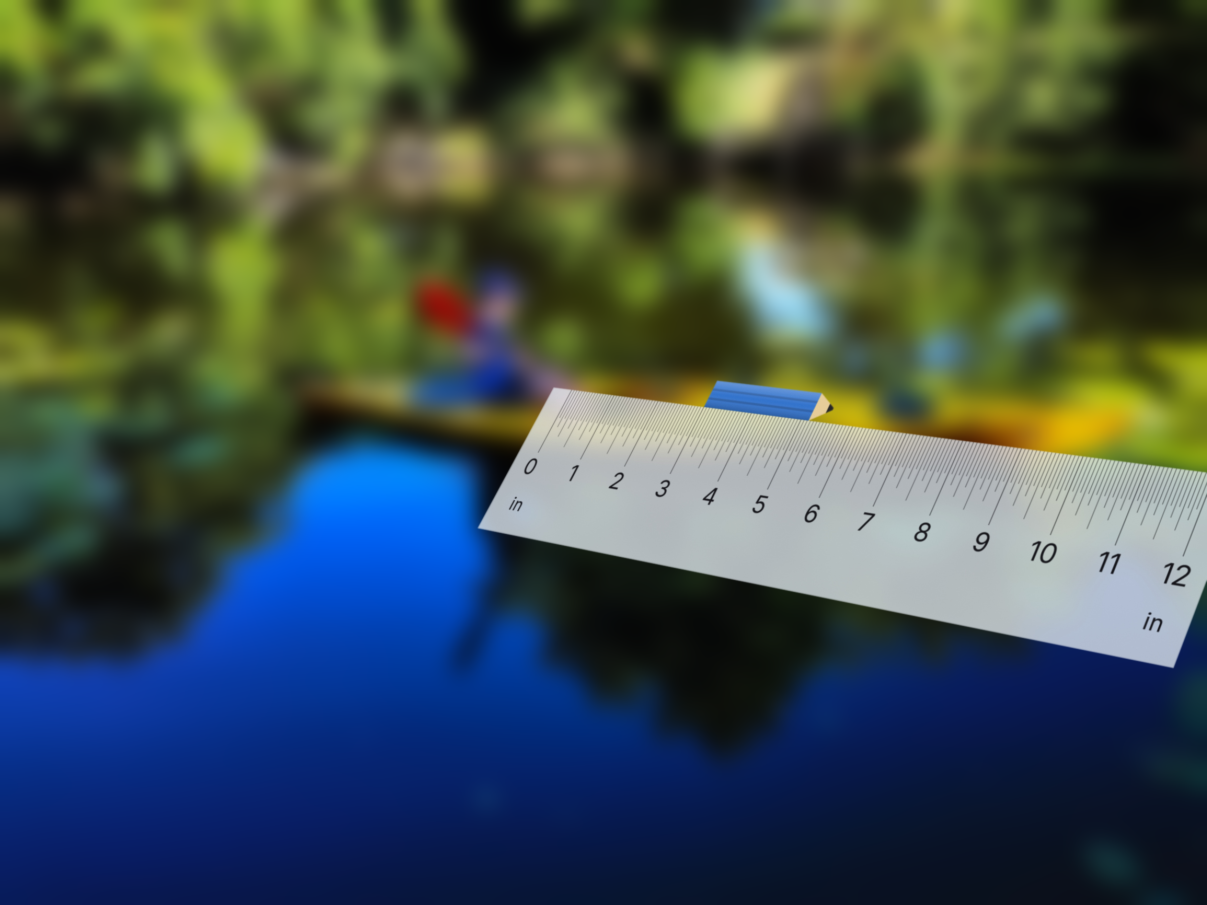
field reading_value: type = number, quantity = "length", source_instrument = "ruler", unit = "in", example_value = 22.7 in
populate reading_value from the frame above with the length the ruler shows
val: 2.5 in
